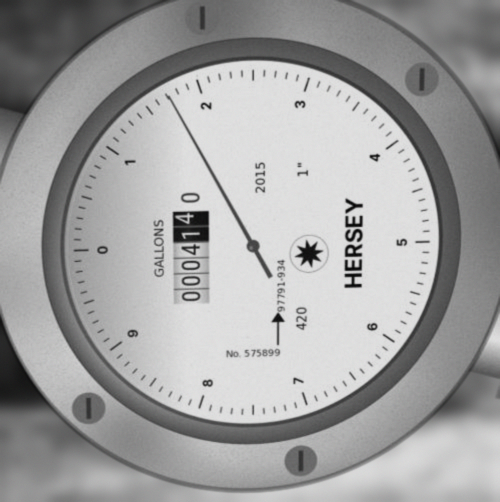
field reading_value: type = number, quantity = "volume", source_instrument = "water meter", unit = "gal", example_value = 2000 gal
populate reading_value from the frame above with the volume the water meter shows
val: 4141.7 gal
